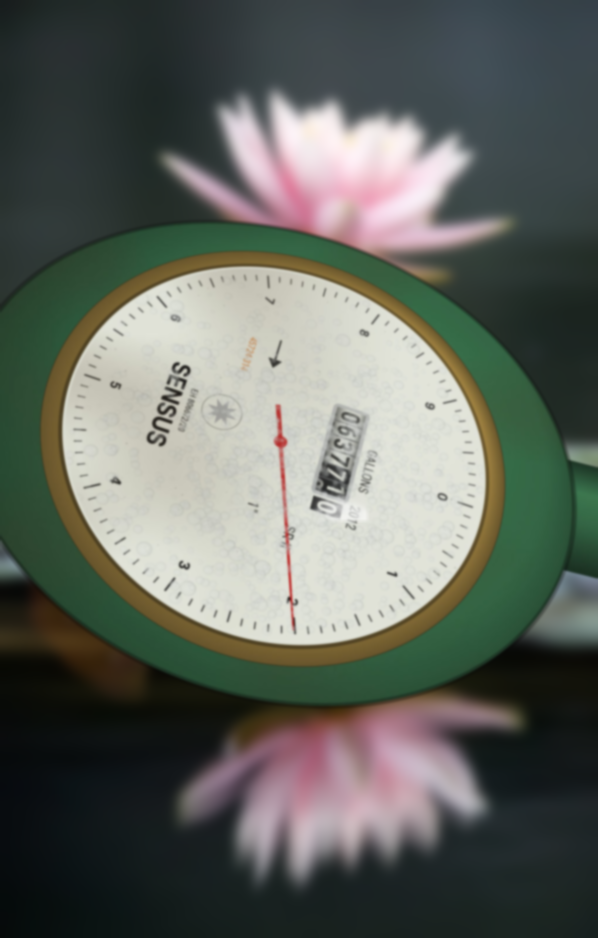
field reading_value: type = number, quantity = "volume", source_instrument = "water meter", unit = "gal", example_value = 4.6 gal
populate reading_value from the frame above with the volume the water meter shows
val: 637712.0 gal
